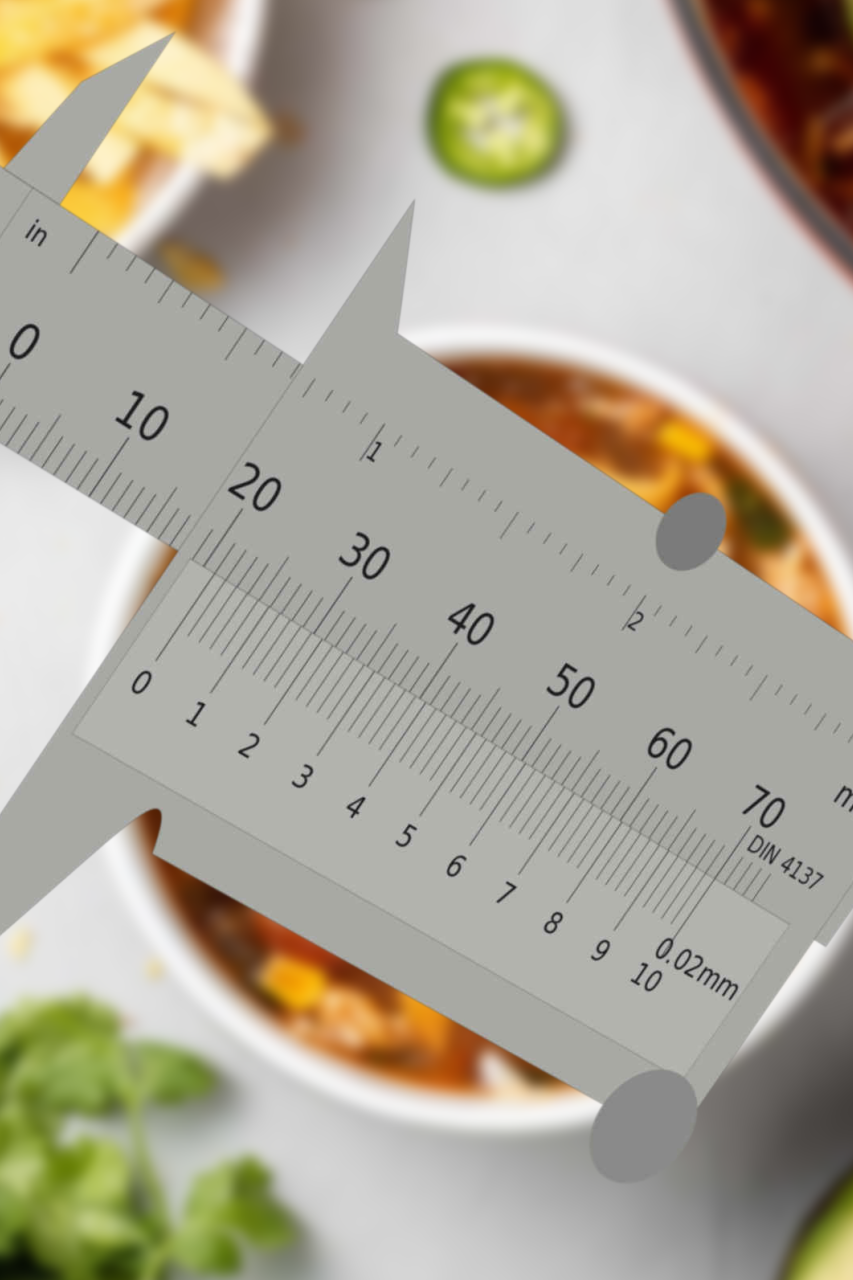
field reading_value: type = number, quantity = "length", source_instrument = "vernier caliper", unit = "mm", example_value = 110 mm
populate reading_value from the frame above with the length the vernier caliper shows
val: 21.0 mm
